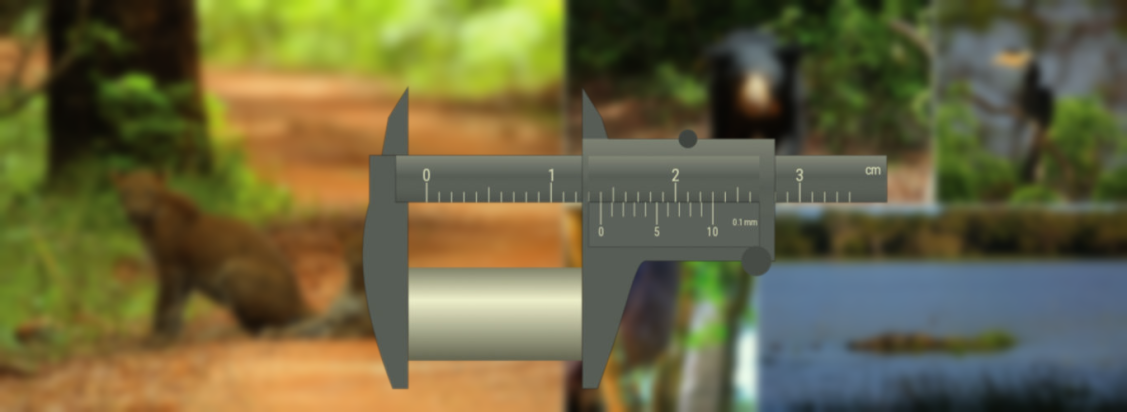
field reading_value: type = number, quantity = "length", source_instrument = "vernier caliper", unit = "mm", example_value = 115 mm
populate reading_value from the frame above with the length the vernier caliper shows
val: 14.0 mm
